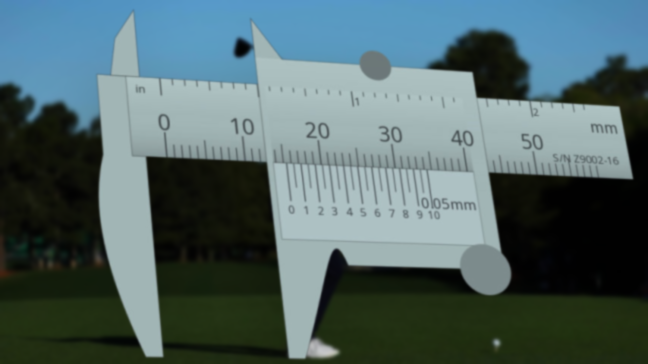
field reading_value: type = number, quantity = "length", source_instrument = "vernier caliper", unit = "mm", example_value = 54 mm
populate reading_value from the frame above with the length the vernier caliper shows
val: 15.4 mm
